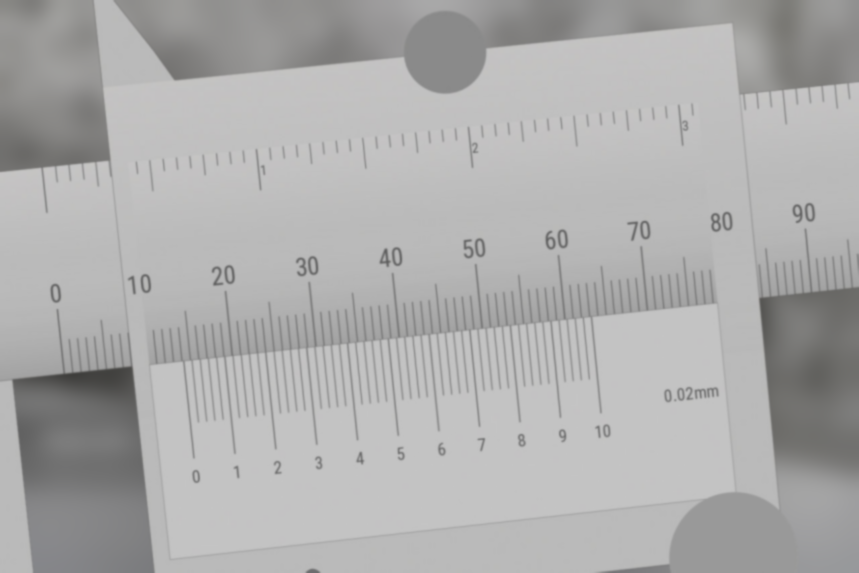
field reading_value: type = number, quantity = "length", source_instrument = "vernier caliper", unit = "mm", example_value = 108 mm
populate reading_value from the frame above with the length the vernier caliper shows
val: 14.2 mm
